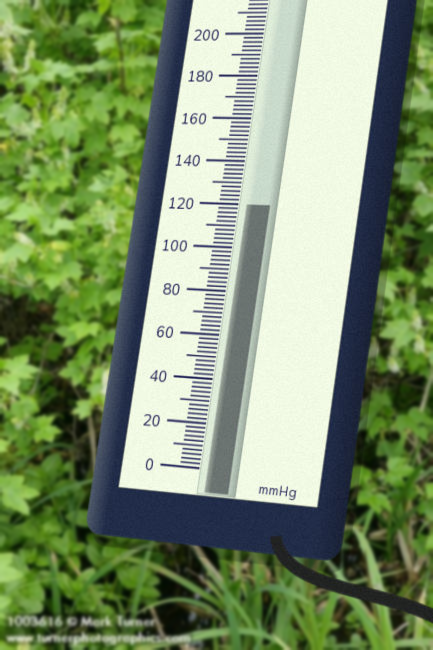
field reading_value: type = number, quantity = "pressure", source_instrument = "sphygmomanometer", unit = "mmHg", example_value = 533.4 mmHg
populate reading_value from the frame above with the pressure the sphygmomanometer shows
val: 120 mmHg
